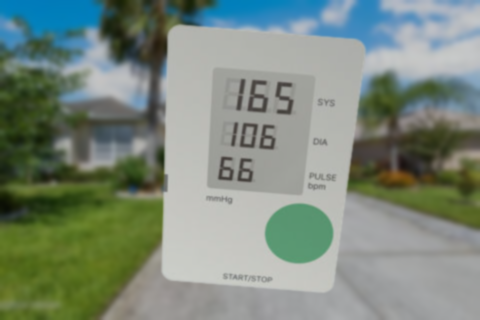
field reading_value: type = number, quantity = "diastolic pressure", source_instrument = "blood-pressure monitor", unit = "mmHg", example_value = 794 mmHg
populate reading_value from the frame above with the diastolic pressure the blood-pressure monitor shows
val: 106 mmHg
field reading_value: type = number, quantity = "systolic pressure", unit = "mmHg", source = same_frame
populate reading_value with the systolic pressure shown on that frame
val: 165 mmHg
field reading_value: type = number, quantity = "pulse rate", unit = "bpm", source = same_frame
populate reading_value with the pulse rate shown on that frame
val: 66 bpm
